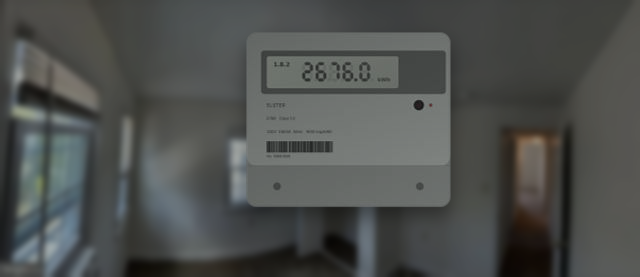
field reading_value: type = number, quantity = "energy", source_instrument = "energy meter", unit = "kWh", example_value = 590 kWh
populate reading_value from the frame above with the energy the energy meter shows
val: 2676.0 kWh
